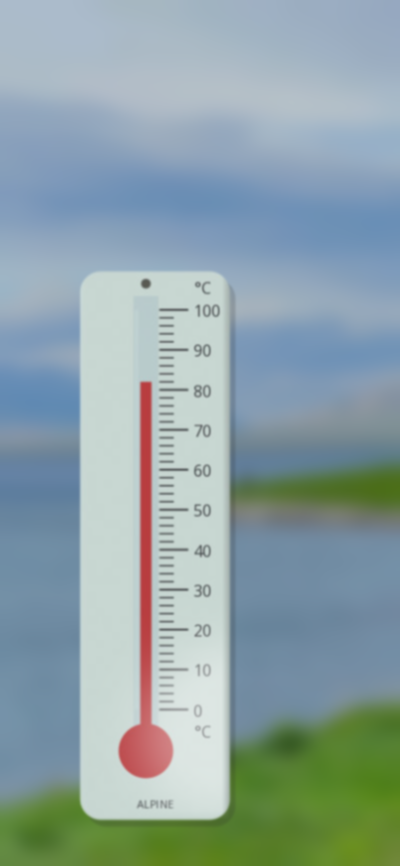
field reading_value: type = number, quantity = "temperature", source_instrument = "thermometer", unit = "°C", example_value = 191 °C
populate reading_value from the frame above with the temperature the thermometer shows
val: 82 °C
